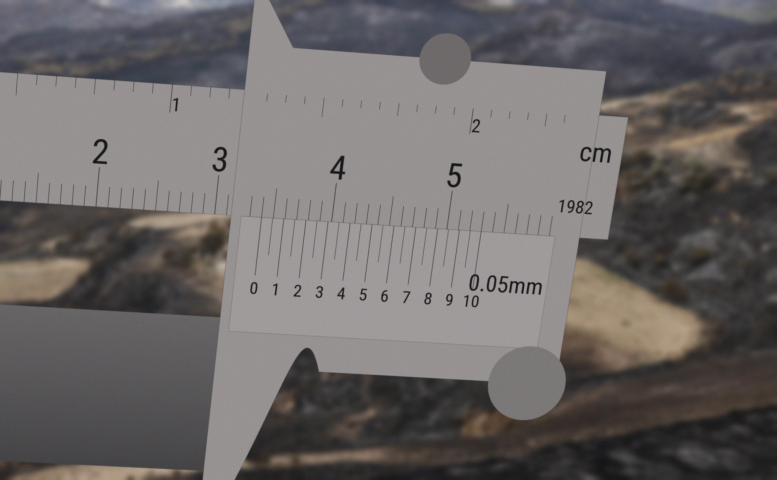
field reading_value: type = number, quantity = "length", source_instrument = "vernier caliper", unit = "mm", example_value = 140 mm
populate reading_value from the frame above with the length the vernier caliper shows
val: 34.0 mm
